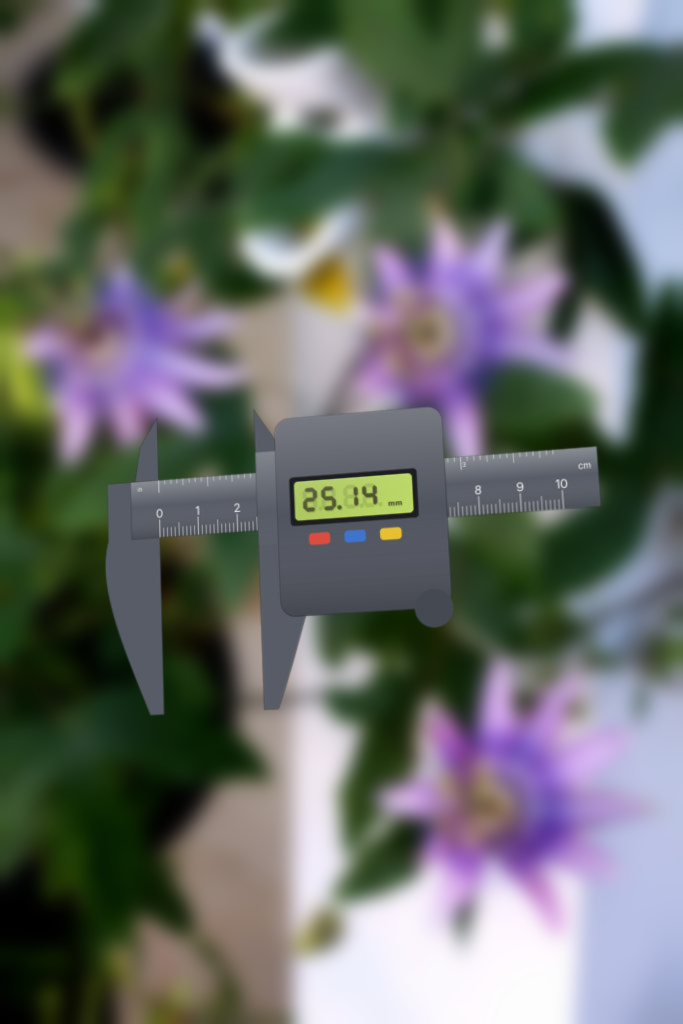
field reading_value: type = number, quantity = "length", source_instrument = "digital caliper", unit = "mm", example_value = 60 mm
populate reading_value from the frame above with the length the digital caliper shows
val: 25.14 mm
